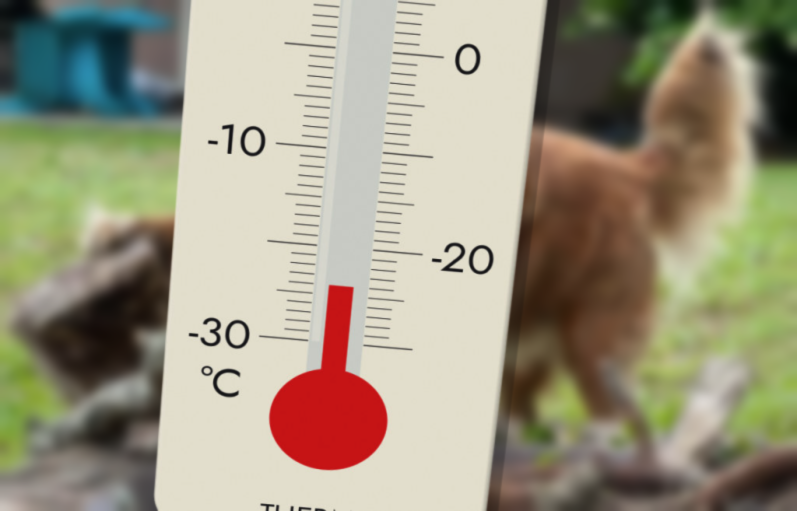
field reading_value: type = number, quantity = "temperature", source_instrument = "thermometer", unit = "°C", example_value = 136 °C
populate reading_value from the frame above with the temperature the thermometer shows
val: -24 °C
